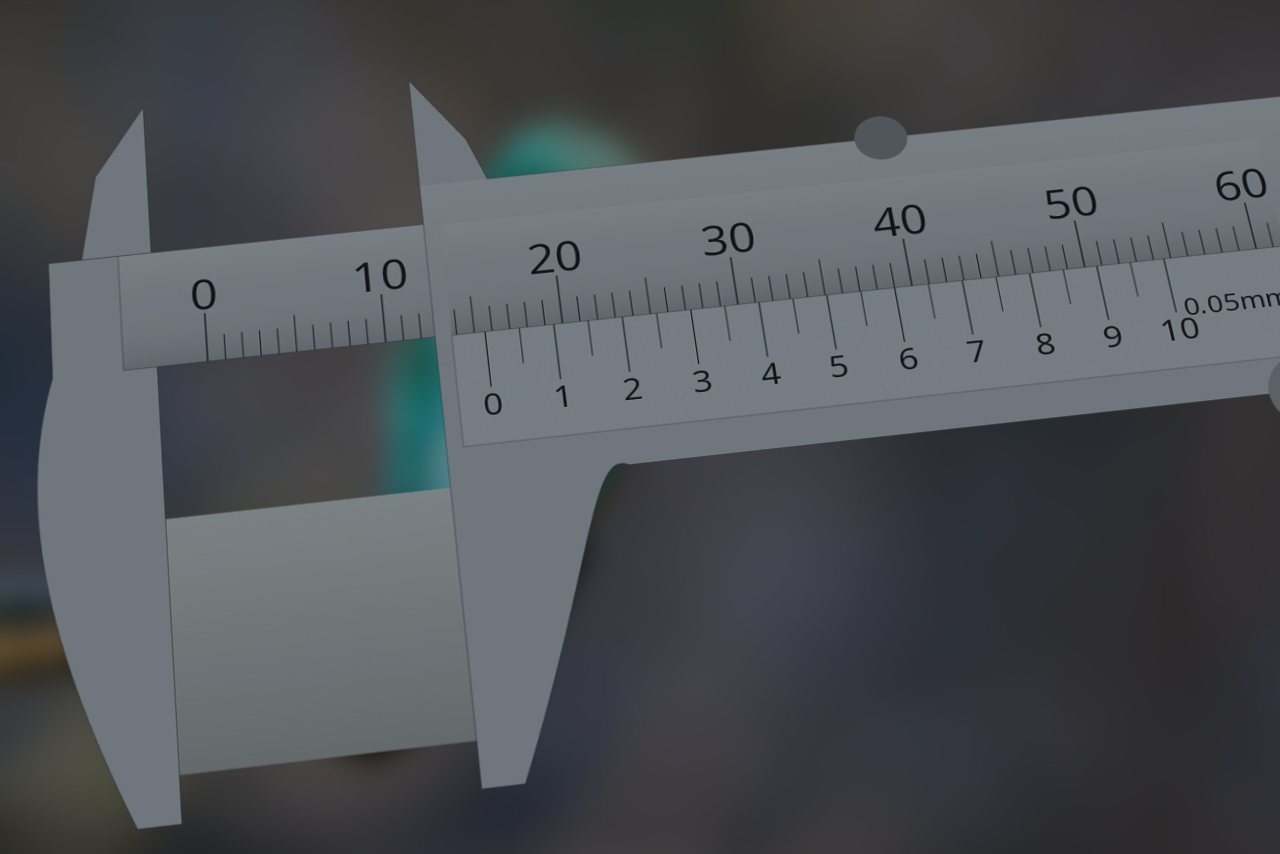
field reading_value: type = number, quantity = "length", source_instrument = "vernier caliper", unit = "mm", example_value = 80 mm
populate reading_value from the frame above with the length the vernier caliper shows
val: 15.6 mm
